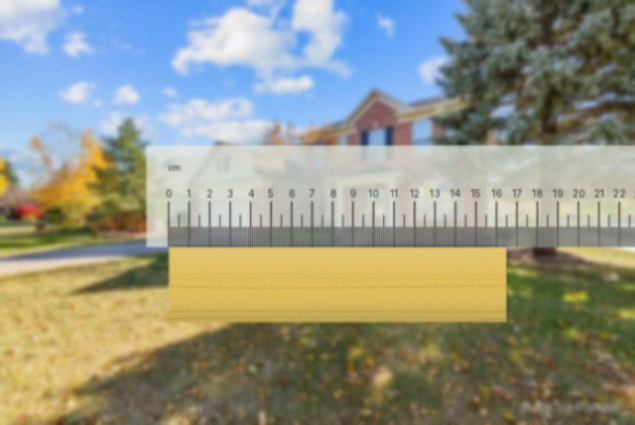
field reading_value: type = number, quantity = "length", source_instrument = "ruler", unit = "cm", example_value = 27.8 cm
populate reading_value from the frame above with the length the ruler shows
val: 16.5 cm
